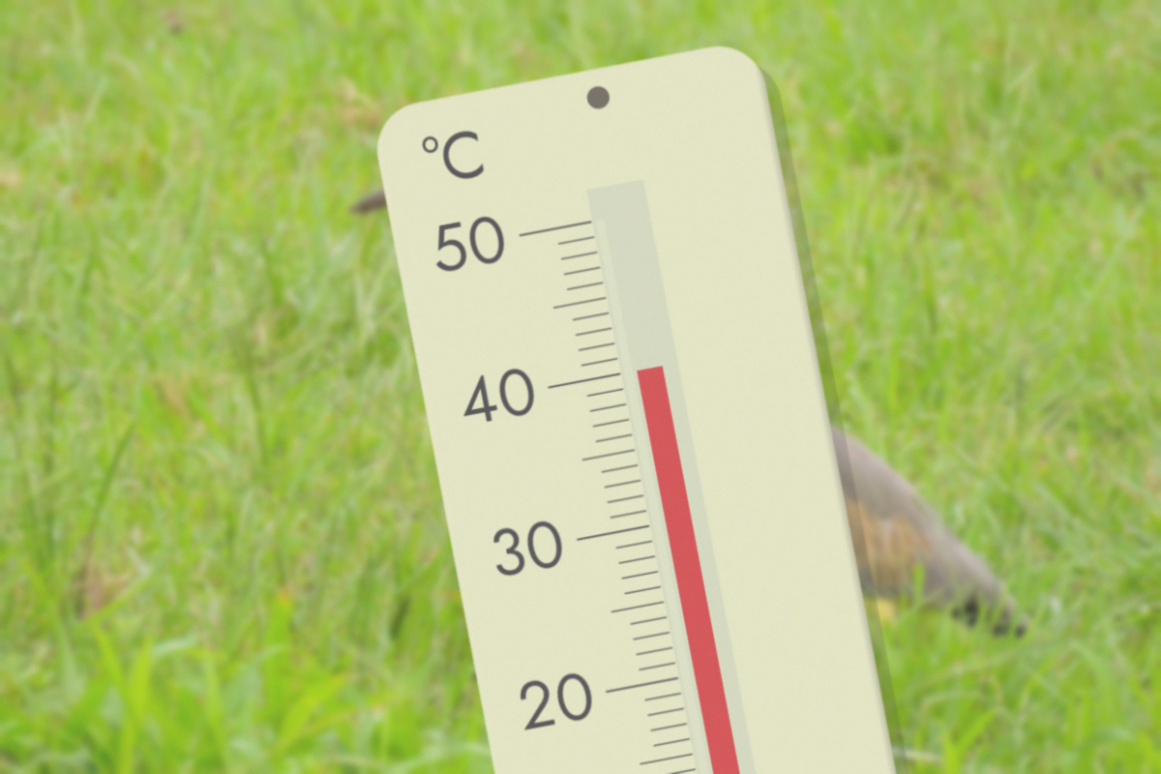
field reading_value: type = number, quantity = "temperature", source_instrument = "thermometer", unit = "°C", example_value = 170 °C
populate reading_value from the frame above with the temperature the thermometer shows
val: 40 °C
